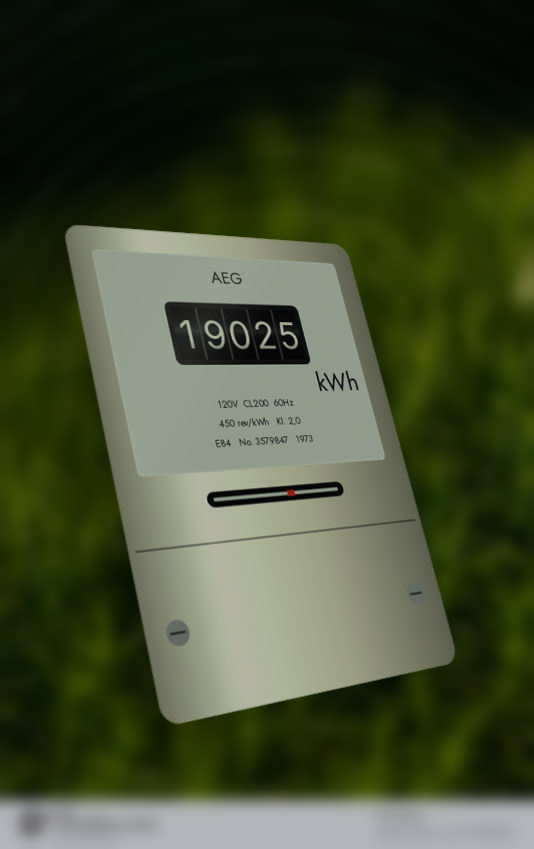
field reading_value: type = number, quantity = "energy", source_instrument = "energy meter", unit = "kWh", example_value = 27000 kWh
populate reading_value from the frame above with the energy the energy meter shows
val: 19025 kWh
